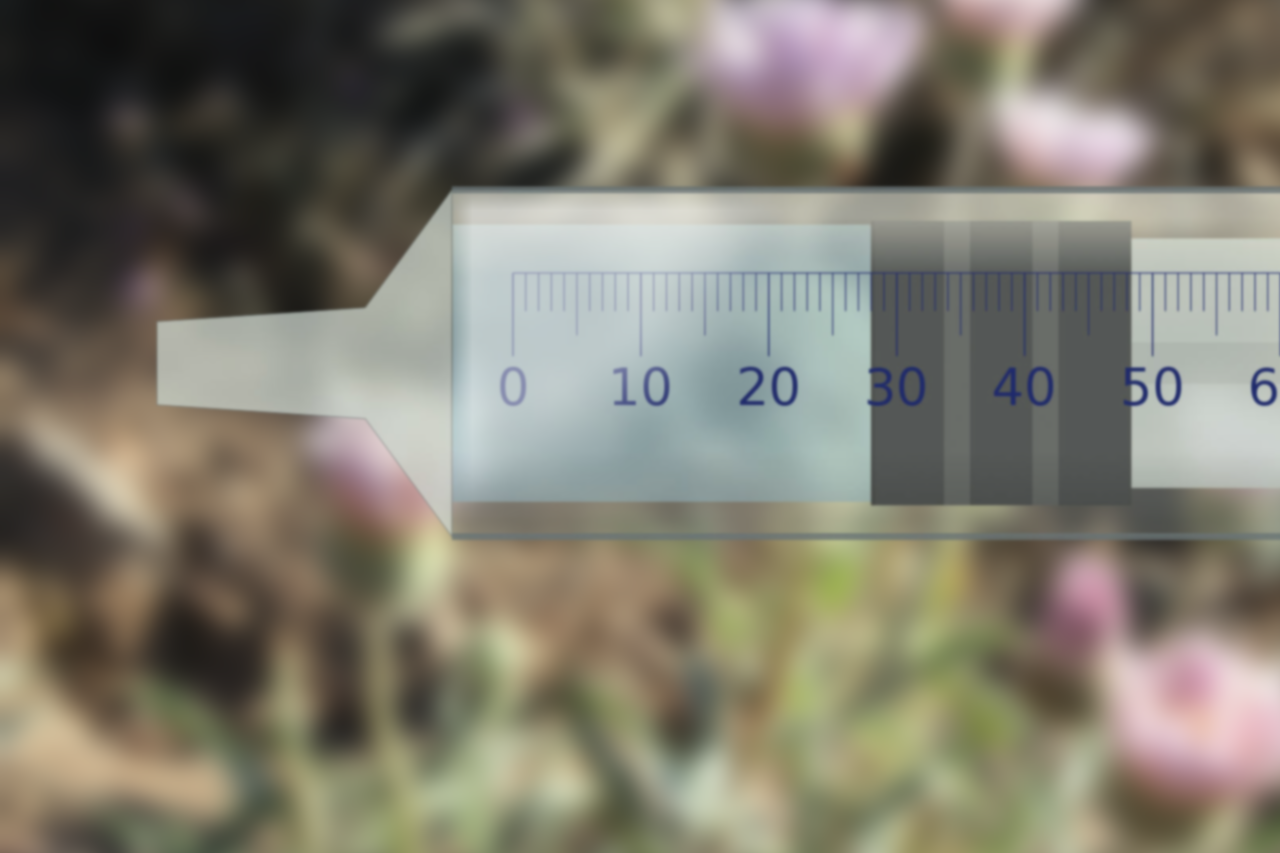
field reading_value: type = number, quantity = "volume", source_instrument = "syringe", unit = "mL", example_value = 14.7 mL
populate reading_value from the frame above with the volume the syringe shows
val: 28 mL
